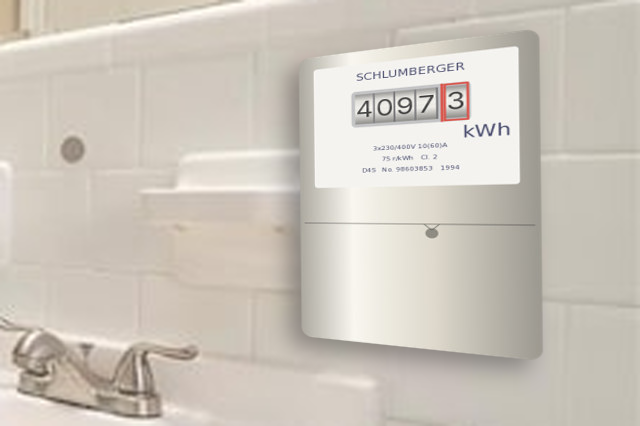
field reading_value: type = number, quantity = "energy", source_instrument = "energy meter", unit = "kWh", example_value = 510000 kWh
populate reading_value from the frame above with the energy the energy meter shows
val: 4097.3 kWh
